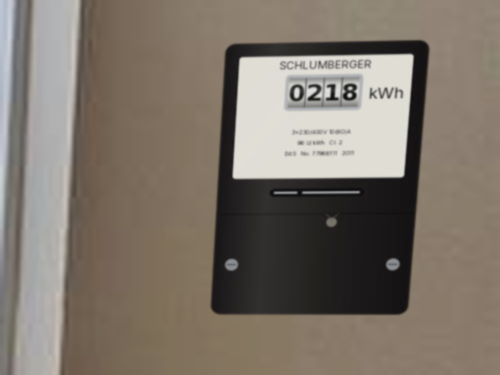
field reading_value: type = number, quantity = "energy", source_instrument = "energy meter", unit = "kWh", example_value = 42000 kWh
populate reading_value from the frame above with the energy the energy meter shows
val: 218 kWh
